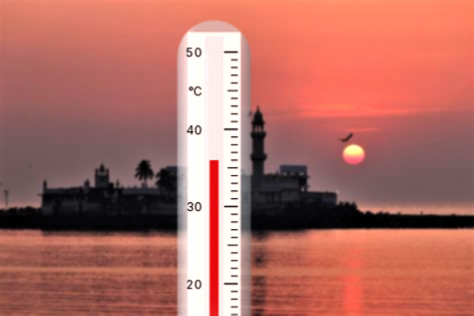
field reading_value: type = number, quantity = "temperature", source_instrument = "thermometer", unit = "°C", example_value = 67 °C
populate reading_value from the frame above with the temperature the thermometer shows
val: 36 °C
